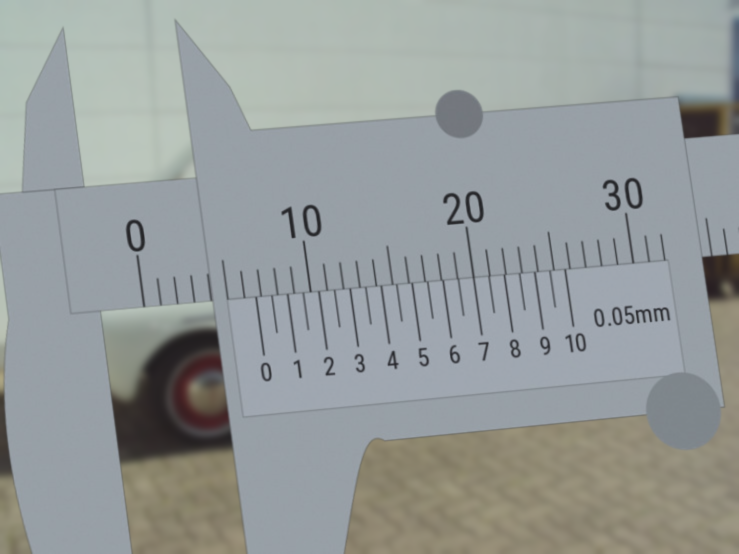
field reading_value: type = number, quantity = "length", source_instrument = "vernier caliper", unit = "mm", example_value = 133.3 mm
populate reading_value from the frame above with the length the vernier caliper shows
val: 6.7 mm
